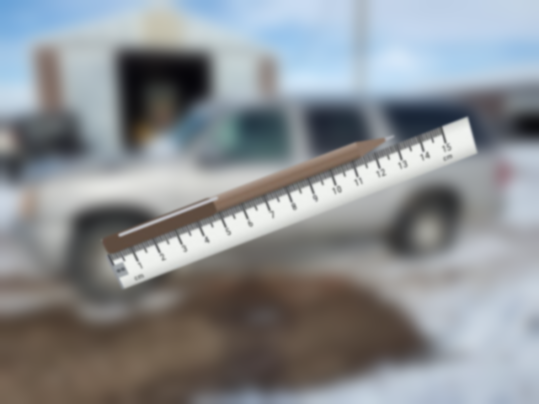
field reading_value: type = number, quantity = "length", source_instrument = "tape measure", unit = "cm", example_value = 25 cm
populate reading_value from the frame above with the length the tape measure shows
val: 13 cm
